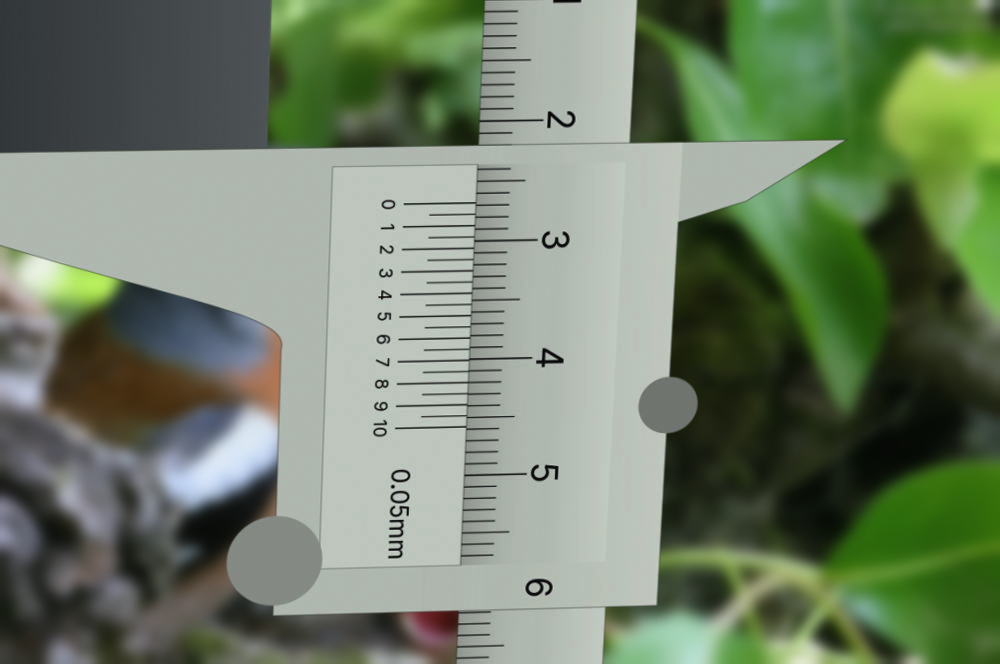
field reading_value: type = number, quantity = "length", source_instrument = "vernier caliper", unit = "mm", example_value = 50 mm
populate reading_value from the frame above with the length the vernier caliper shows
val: 26.8 mm
